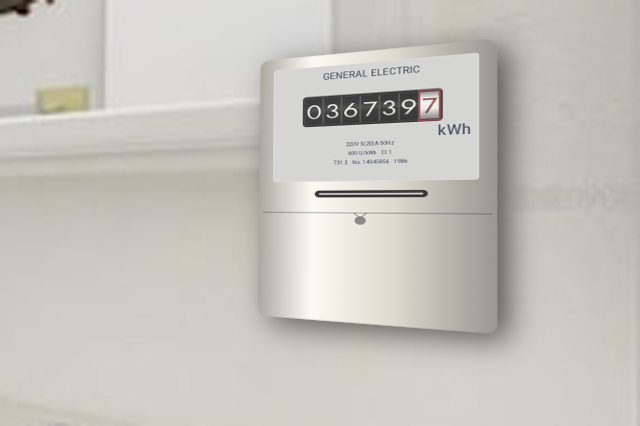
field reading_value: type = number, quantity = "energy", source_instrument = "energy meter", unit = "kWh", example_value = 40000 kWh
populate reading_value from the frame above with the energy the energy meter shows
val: 36739.7 kWh
